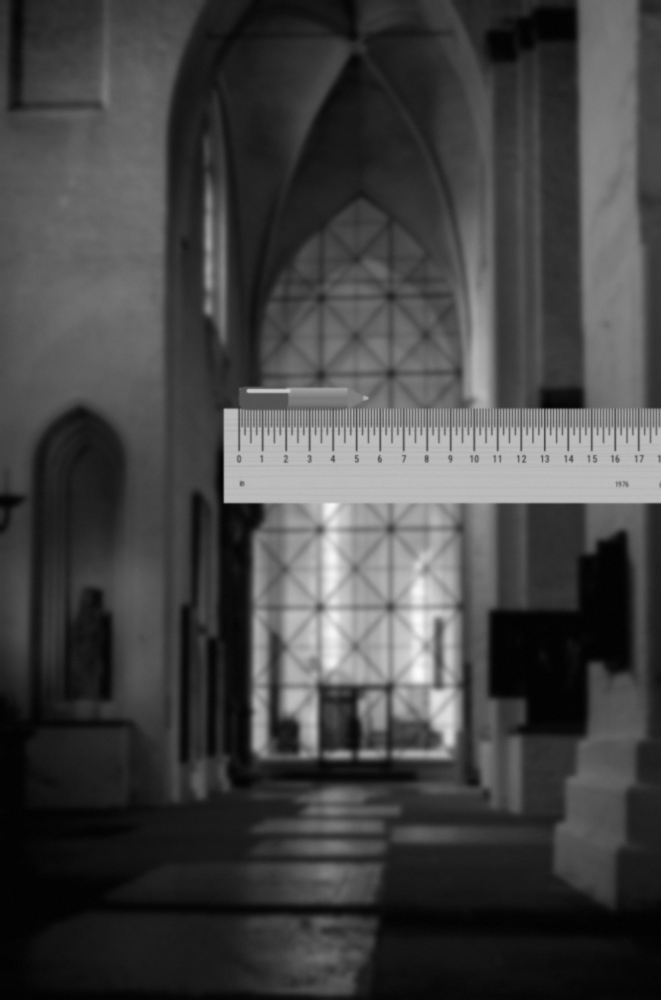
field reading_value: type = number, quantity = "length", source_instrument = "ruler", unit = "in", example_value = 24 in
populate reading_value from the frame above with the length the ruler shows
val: 5.5 in
